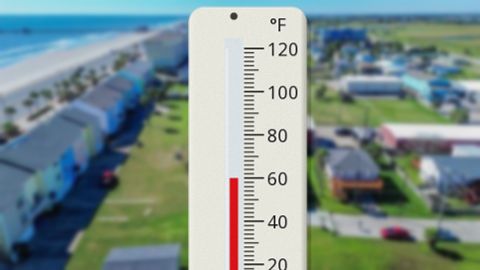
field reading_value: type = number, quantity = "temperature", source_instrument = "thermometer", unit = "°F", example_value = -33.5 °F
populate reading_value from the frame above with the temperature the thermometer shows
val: 60 °F
